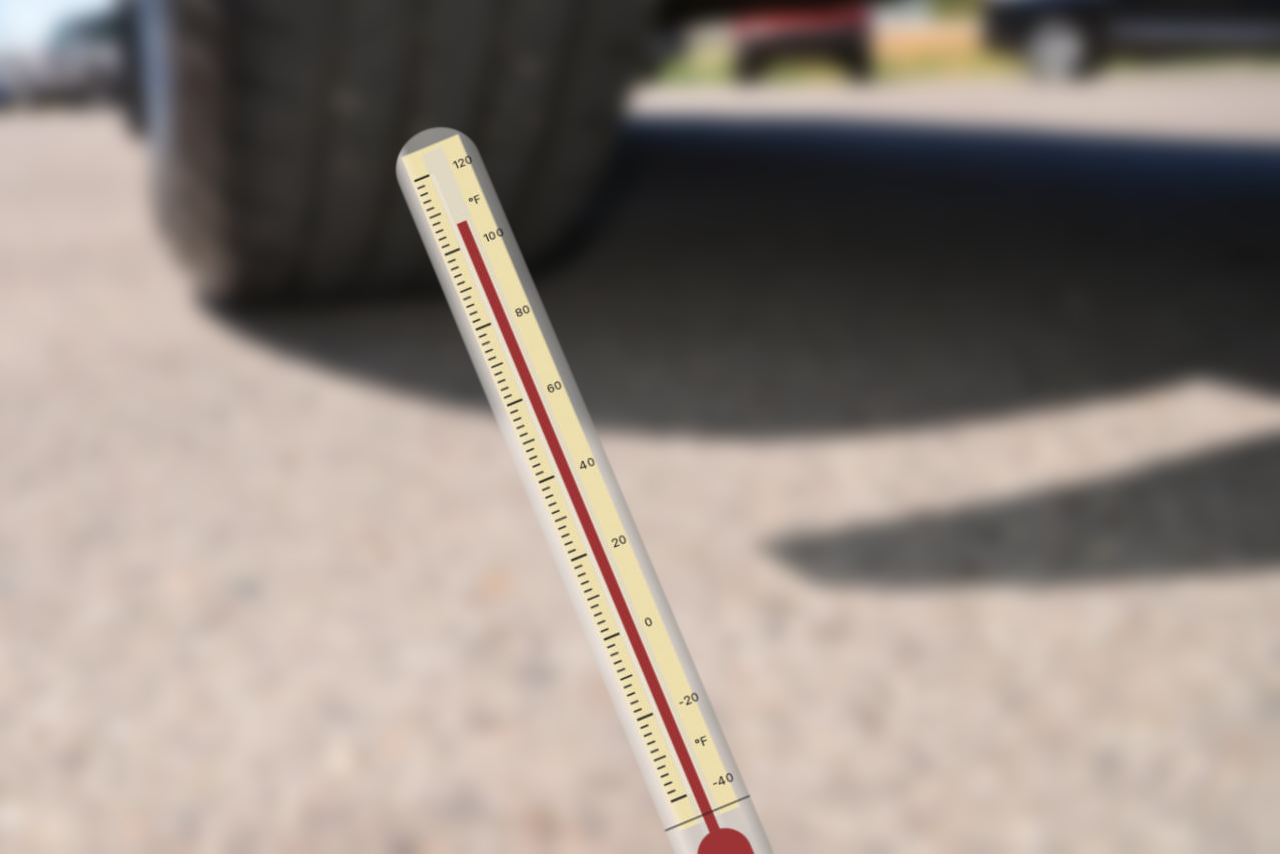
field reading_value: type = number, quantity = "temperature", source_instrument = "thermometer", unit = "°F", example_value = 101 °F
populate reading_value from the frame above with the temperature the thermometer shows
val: 106 °F
